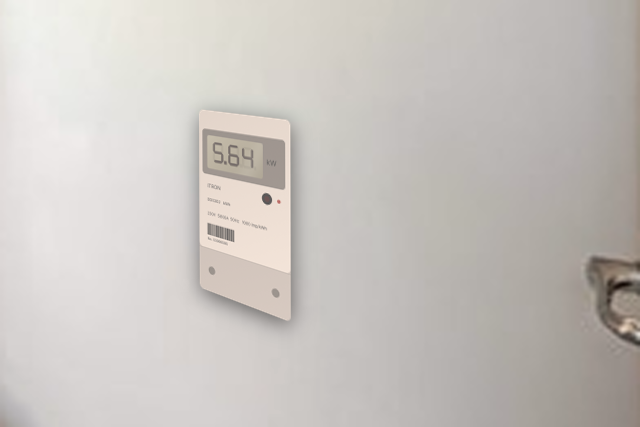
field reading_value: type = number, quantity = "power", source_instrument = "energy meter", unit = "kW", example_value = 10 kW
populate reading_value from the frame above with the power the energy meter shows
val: 5.64 kW
